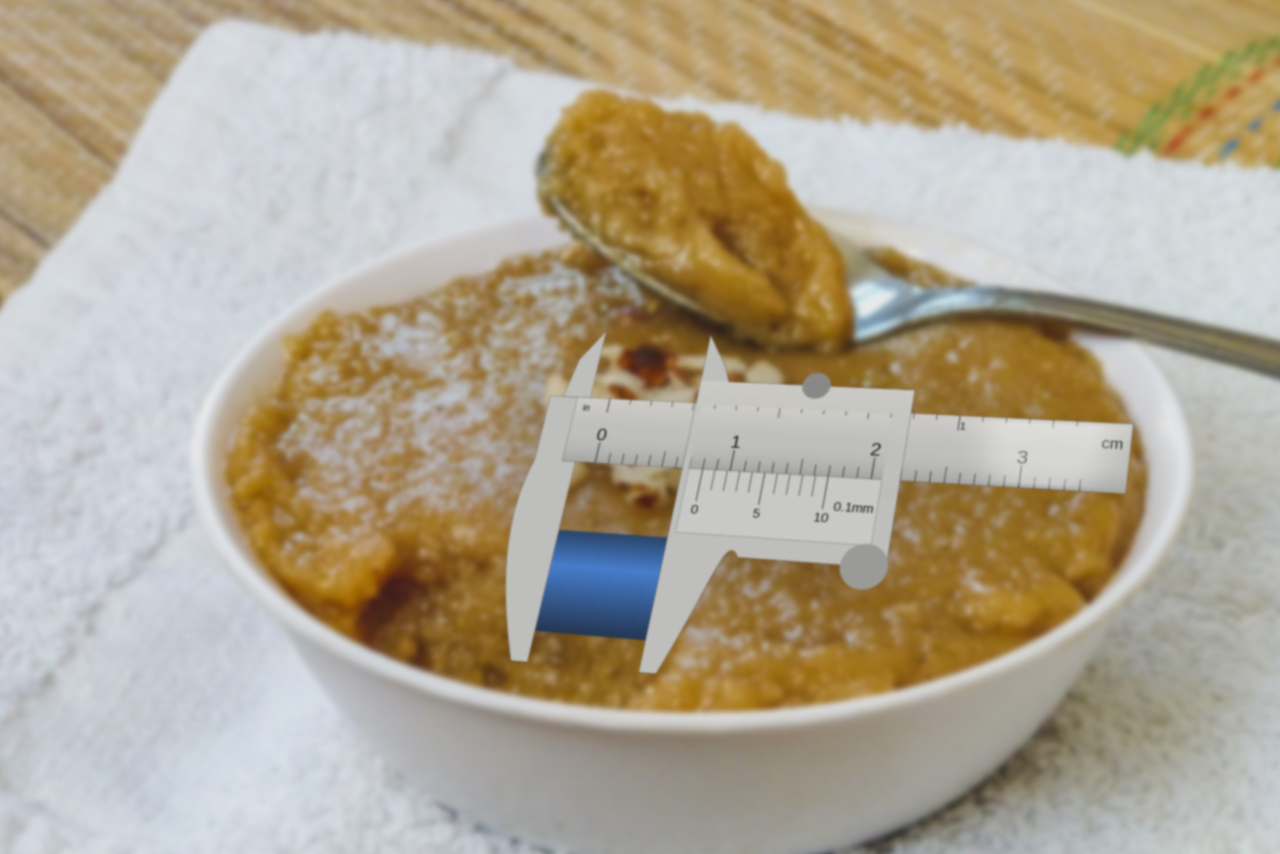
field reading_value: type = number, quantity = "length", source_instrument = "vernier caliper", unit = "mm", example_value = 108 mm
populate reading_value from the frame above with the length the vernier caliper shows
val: 8.0 mm
